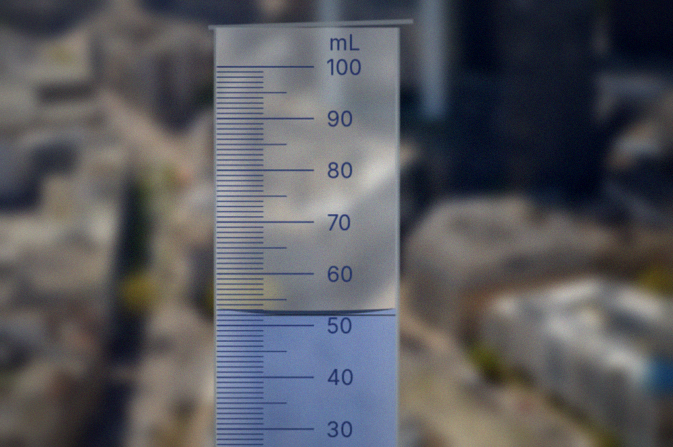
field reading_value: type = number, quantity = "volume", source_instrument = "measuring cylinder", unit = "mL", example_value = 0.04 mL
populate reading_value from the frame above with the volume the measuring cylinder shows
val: 52 mL
